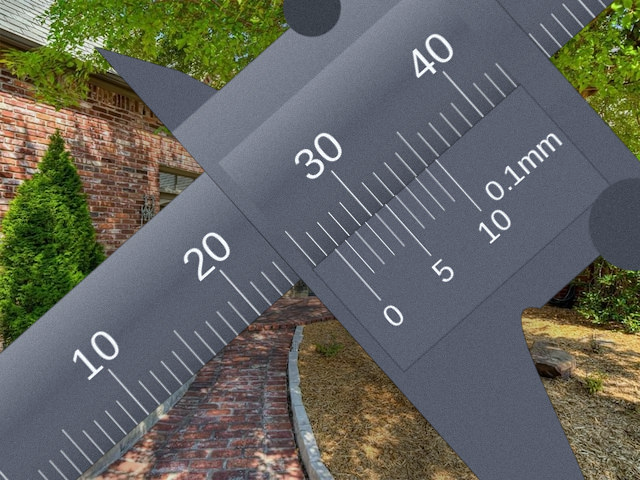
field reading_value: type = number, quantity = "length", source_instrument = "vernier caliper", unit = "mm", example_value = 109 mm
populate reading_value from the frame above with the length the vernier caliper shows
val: 26.7 mm
